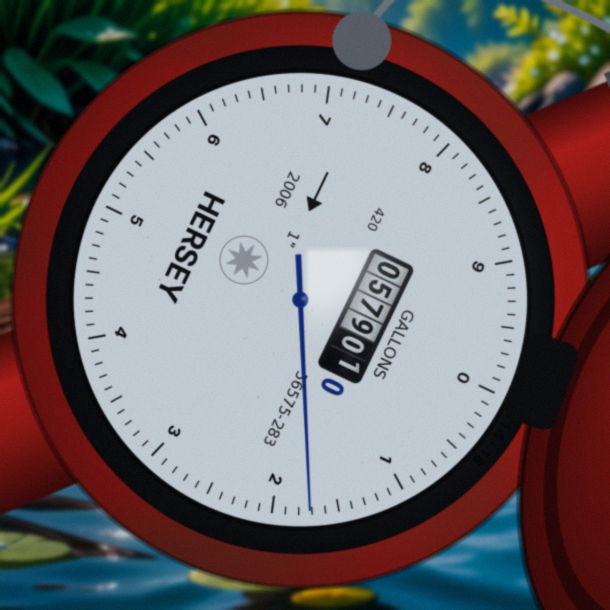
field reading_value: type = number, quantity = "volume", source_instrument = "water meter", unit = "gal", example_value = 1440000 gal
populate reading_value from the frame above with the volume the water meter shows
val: 579011.7 gal
